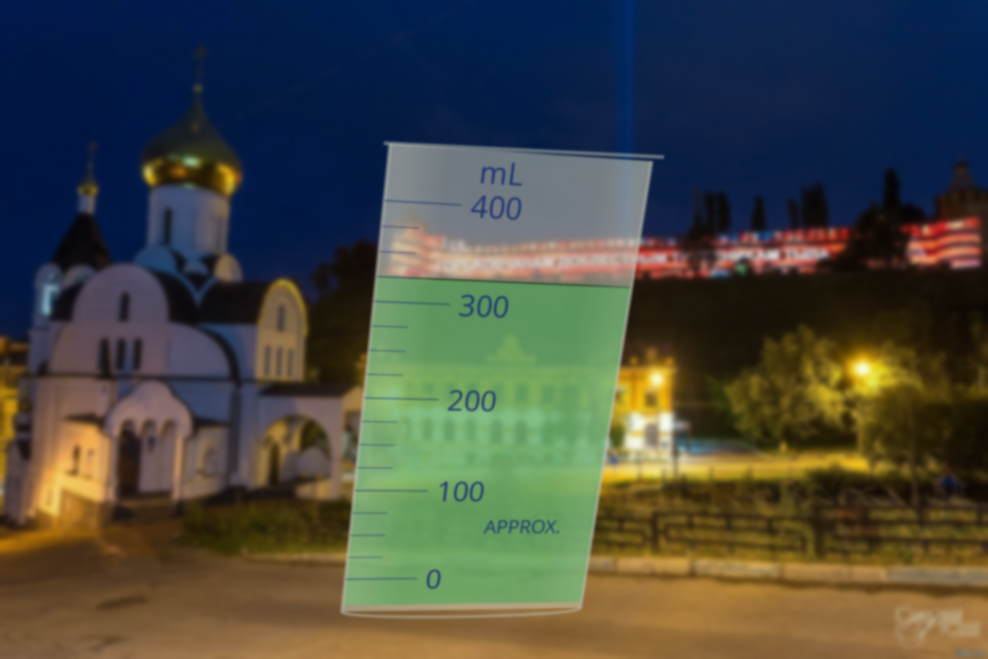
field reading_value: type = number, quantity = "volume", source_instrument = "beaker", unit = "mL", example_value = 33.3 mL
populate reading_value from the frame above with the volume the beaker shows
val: 325 mL
